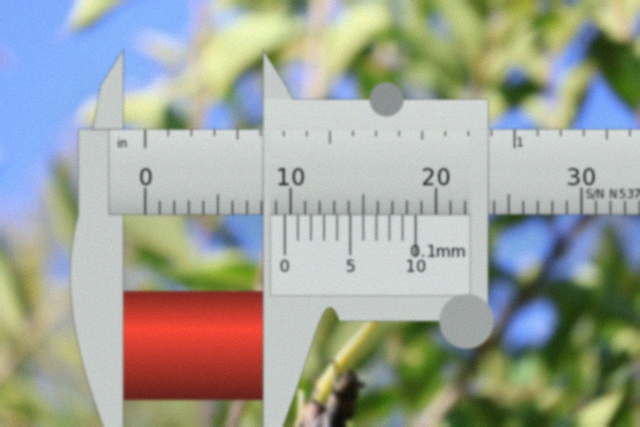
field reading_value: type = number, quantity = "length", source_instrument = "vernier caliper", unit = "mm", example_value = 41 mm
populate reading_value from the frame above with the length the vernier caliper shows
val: 9.6 mm
